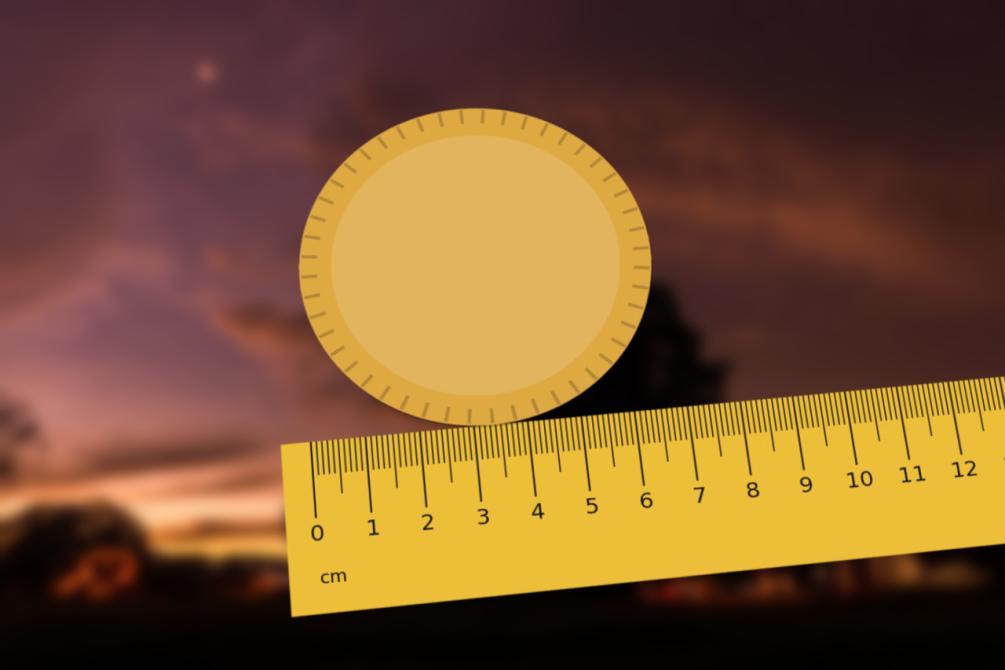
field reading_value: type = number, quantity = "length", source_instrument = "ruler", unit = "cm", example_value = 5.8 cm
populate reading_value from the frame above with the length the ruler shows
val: 6.7 cm
